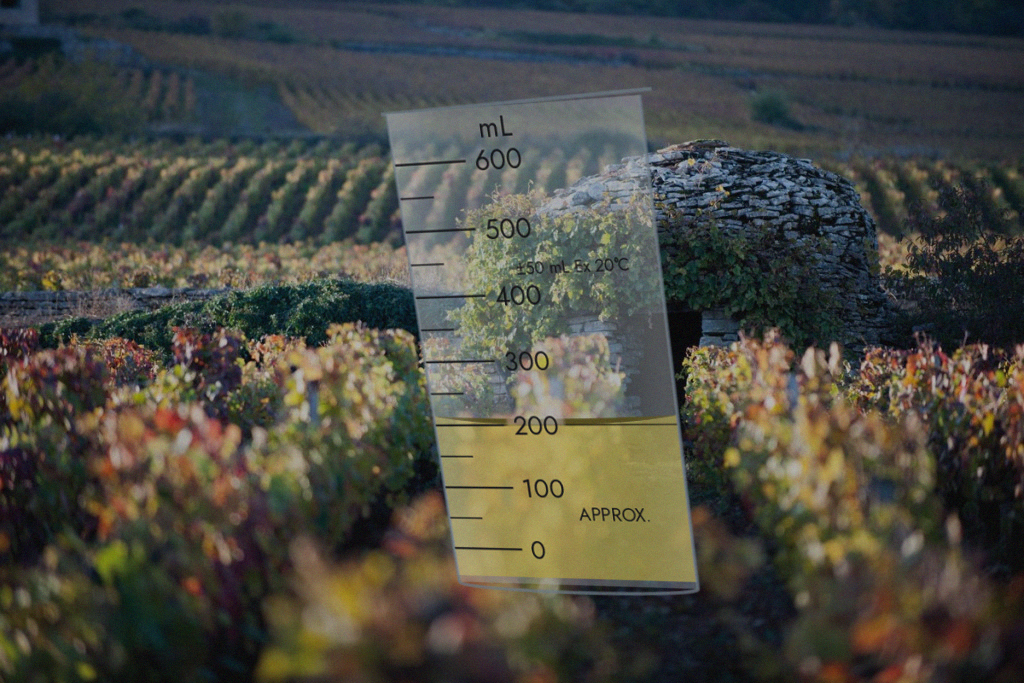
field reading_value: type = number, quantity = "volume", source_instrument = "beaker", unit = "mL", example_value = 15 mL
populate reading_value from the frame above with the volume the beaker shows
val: 200 mL
